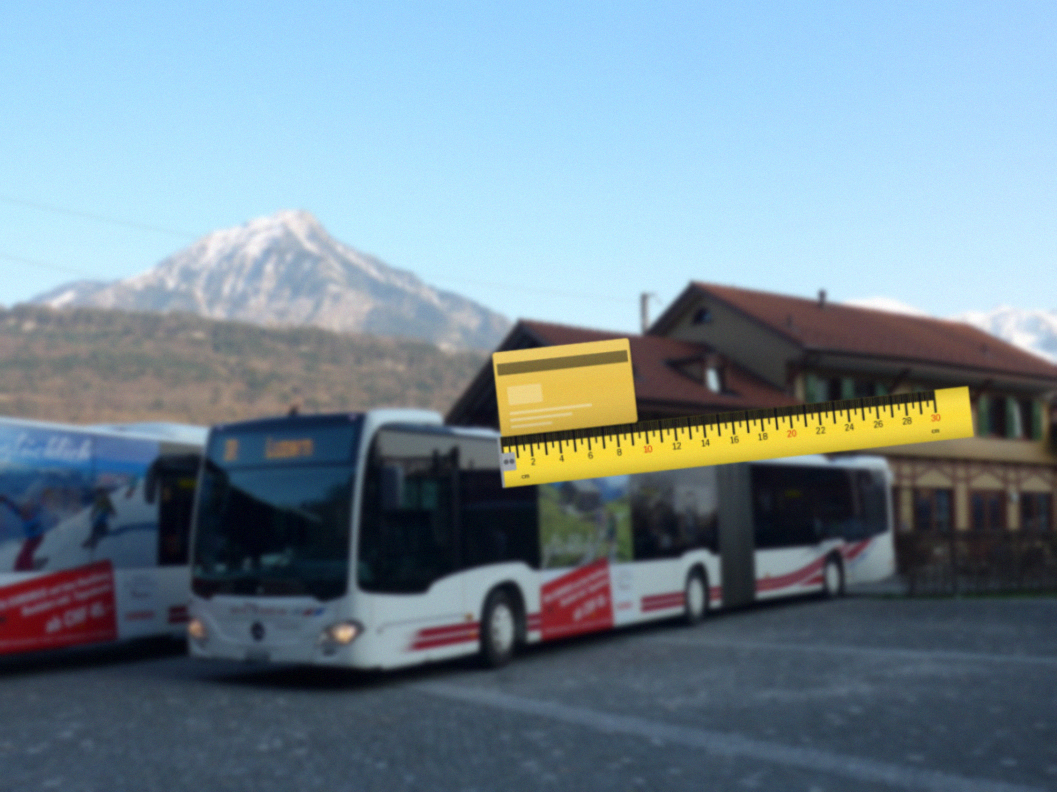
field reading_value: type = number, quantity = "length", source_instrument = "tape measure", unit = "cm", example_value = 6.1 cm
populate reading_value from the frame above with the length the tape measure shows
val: 9.5 cm
